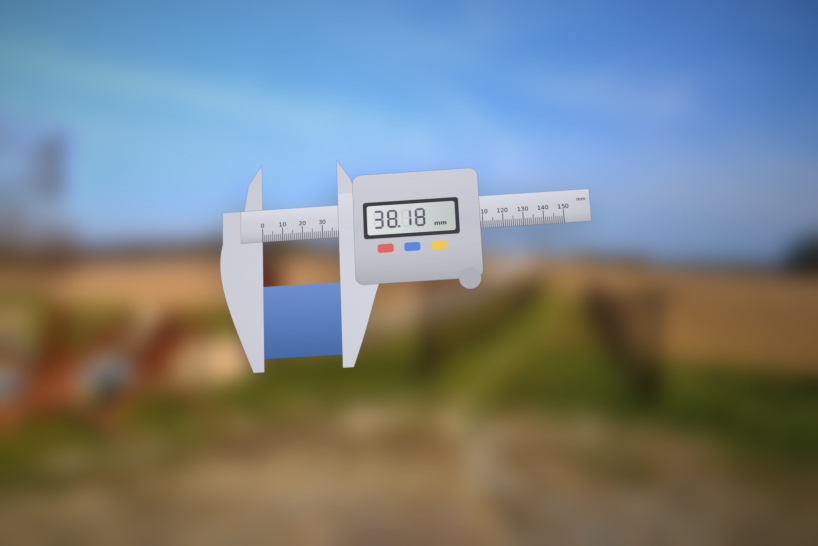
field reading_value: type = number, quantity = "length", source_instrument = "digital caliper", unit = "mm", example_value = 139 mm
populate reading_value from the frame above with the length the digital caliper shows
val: 38.18 mm
